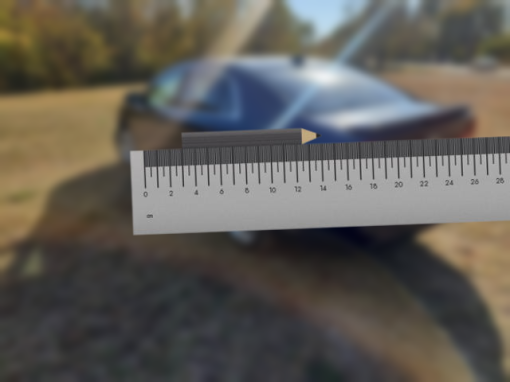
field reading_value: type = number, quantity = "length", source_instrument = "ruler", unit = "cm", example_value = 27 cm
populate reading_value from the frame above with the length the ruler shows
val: 11 cm
